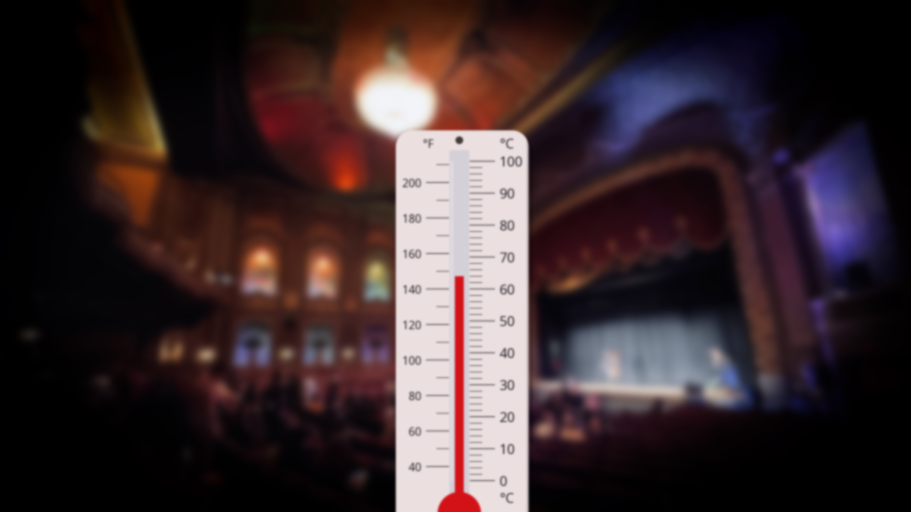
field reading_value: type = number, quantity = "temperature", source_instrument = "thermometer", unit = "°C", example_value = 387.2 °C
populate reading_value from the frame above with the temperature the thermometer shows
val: 64 °C
